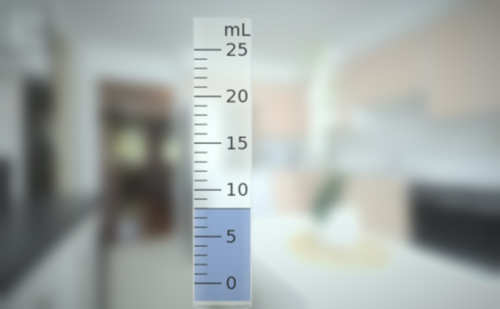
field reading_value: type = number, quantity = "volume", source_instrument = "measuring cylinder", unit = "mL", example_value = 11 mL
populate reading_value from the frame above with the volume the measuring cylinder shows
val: 8 mL
